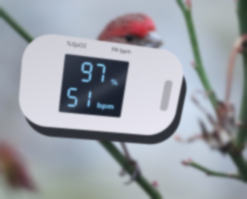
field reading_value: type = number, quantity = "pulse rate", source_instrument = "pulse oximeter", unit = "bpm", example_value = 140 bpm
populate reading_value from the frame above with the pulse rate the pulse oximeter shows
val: 51 bpm
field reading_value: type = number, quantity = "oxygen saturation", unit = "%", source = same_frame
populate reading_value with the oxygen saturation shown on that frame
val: 97 %
